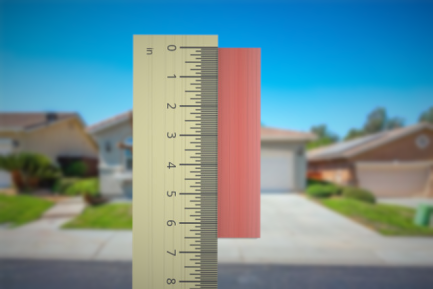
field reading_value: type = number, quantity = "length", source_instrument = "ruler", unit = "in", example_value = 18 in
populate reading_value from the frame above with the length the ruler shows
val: 6.5 in
